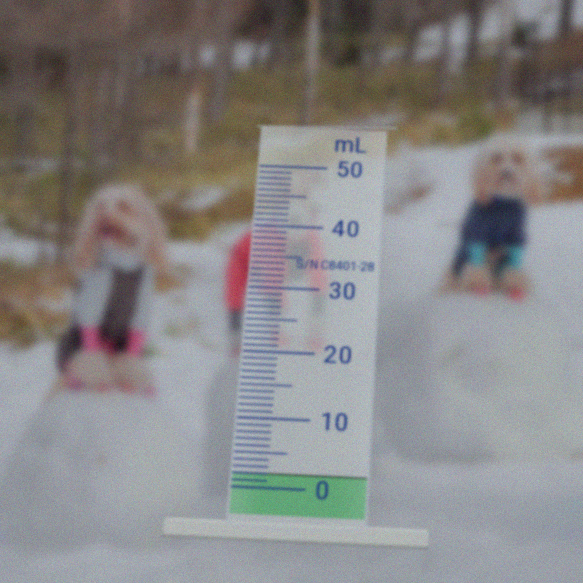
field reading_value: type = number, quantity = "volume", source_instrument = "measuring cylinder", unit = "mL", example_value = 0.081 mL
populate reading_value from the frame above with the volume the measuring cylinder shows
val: 2 mL
